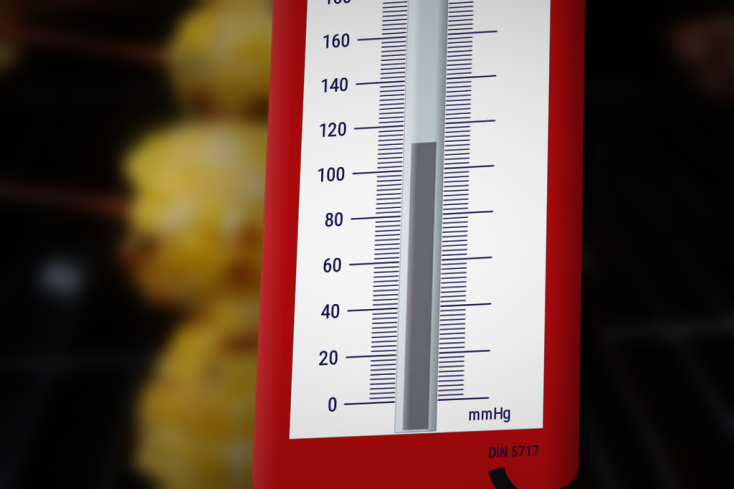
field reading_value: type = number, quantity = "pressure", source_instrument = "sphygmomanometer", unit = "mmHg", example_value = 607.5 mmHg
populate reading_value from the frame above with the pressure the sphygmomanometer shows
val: 112 mmHg
